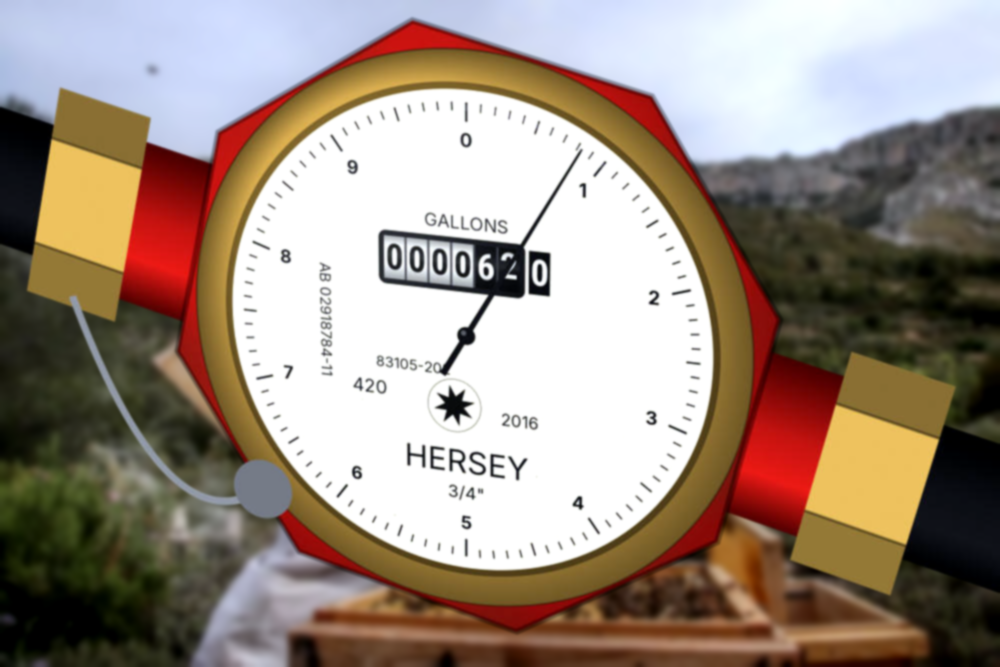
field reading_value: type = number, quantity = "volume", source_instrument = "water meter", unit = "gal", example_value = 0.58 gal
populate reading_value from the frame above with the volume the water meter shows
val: 620.8 gal
